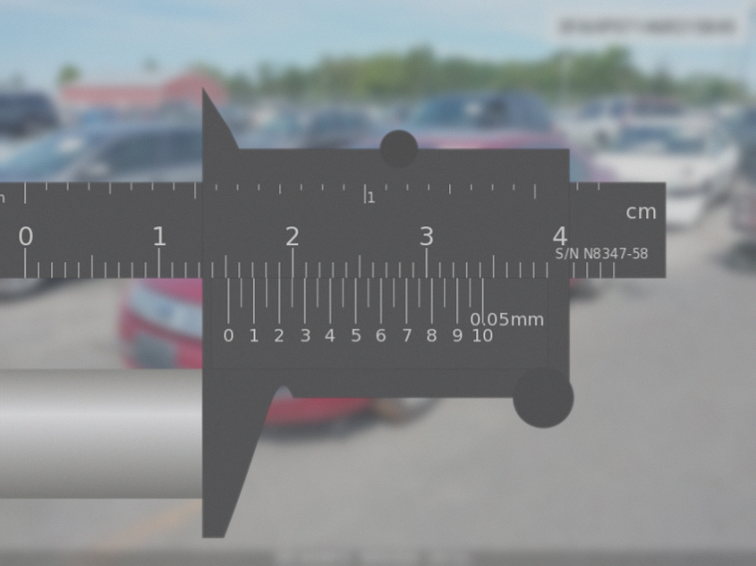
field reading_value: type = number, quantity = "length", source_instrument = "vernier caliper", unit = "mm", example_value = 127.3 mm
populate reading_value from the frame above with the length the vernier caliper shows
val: 15.2 mm
